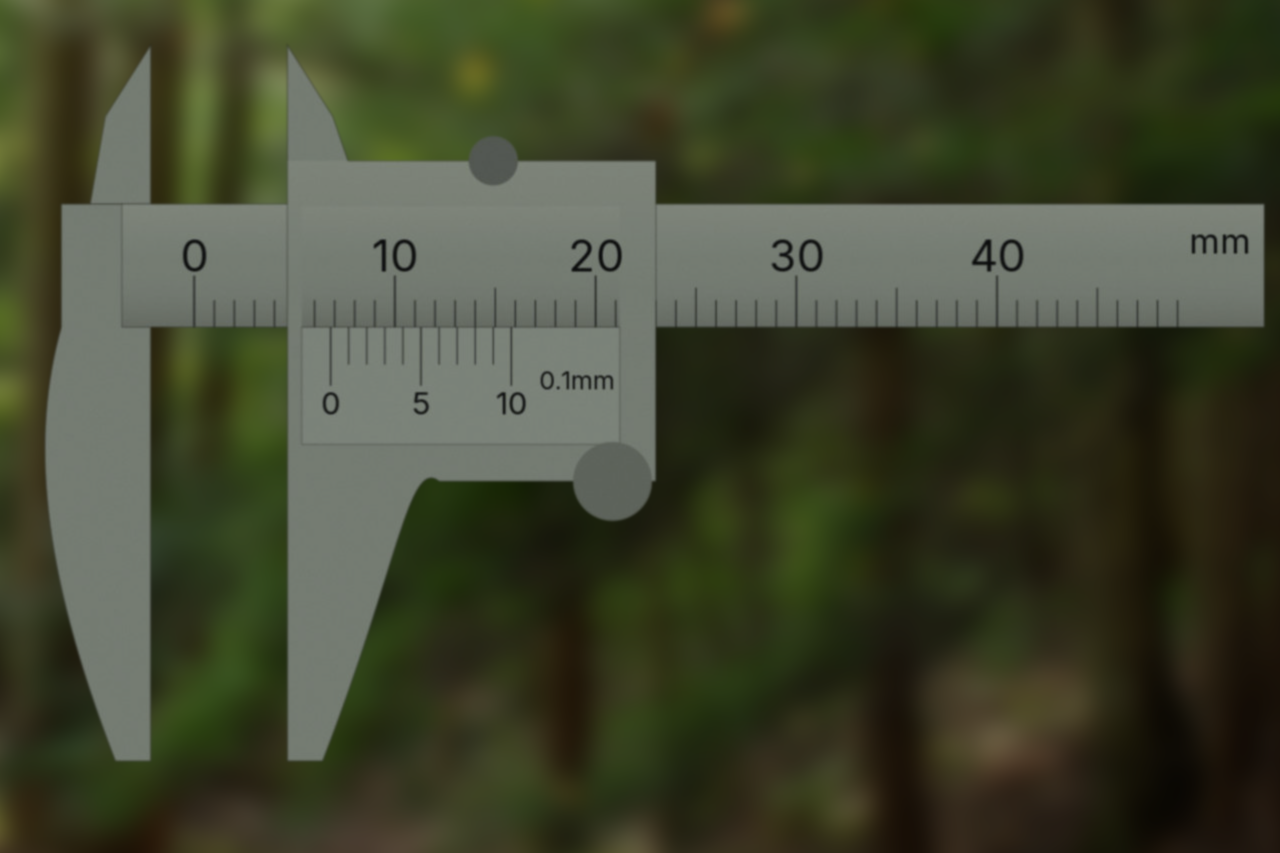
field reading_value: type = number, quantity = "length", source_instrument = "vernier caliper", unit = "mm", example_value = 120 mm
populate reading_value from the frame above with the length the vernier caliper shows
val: 6.8 mm
